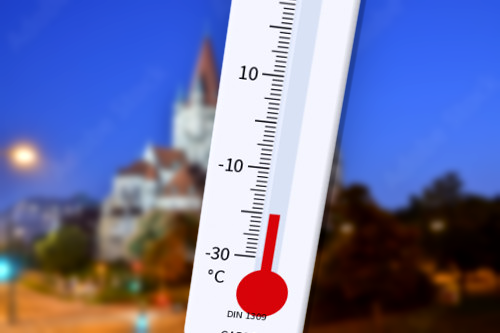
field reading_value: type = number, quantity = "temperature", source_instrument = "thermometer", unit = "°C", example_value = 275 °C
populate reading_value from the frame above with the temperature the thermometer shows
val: -20 °C
